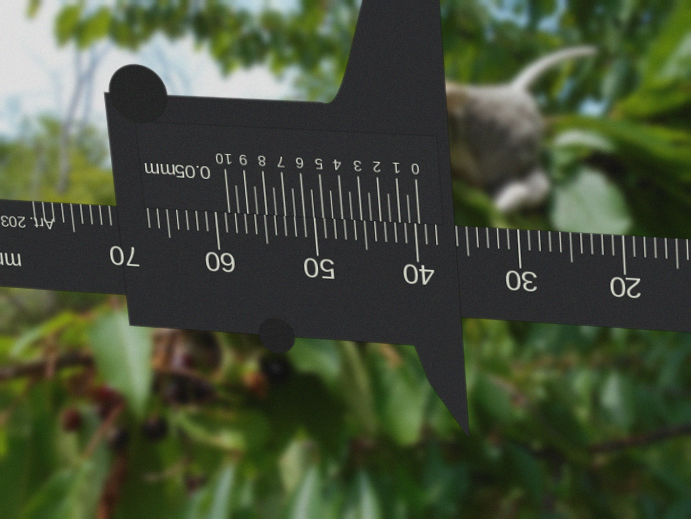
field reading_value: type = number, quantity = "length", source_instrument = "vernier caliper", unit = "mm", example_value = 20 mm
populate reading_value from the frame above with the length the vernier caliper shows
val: 39.6 mm
